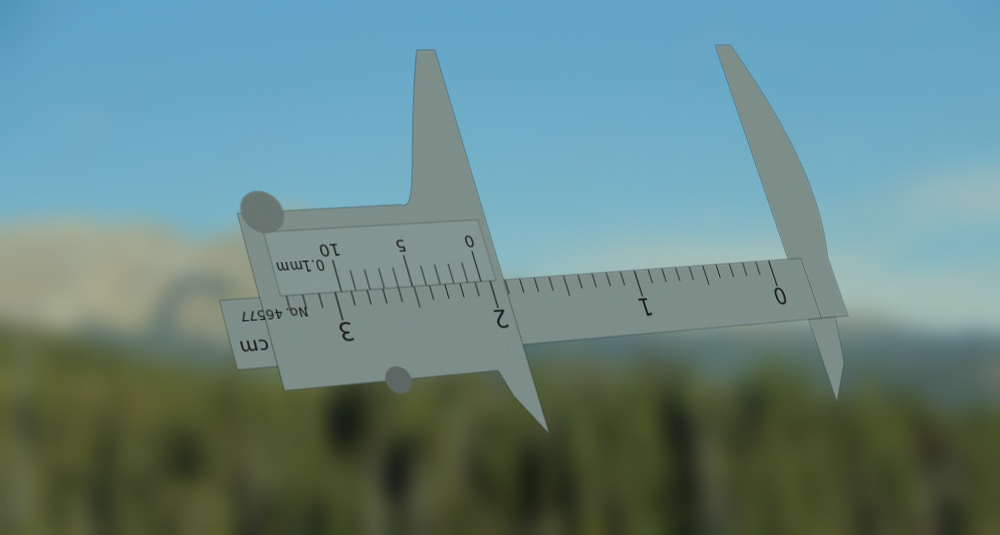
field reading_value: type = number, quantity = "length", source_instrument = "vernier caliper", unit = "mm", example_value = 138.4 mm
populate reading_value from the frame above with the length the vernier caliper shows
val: 20.6 mm
